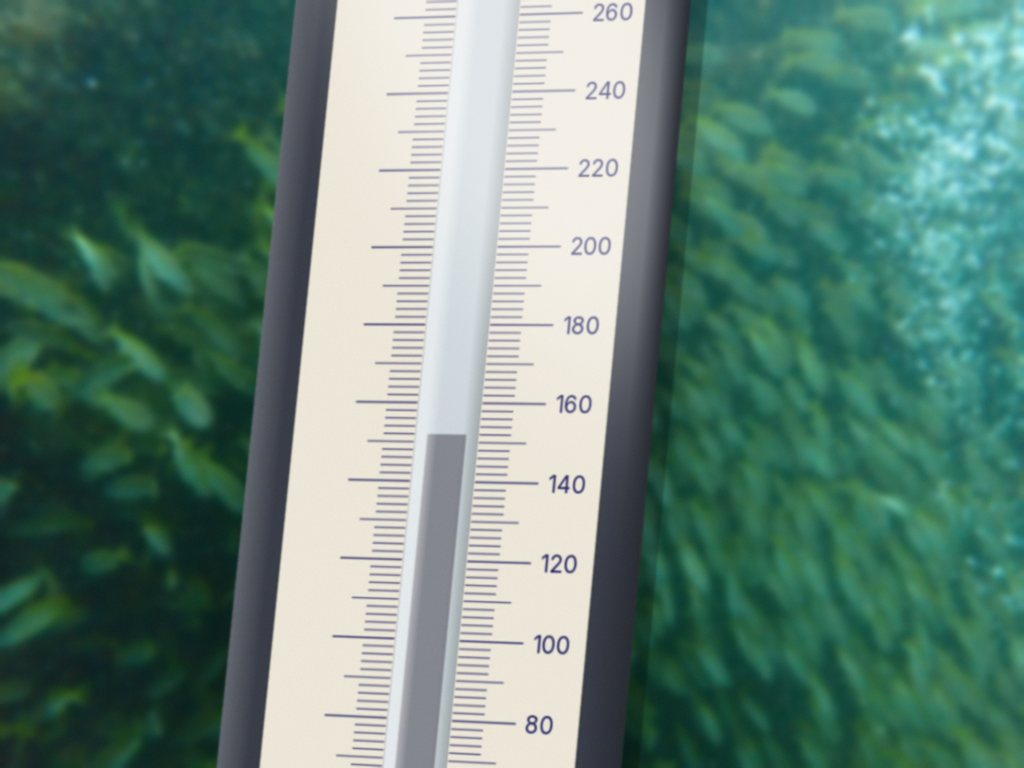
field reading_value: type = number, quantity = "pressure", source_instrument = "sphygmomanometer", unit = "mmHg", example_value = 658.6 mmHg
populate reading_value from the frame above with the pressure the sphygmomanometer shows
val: 152 mmHg
